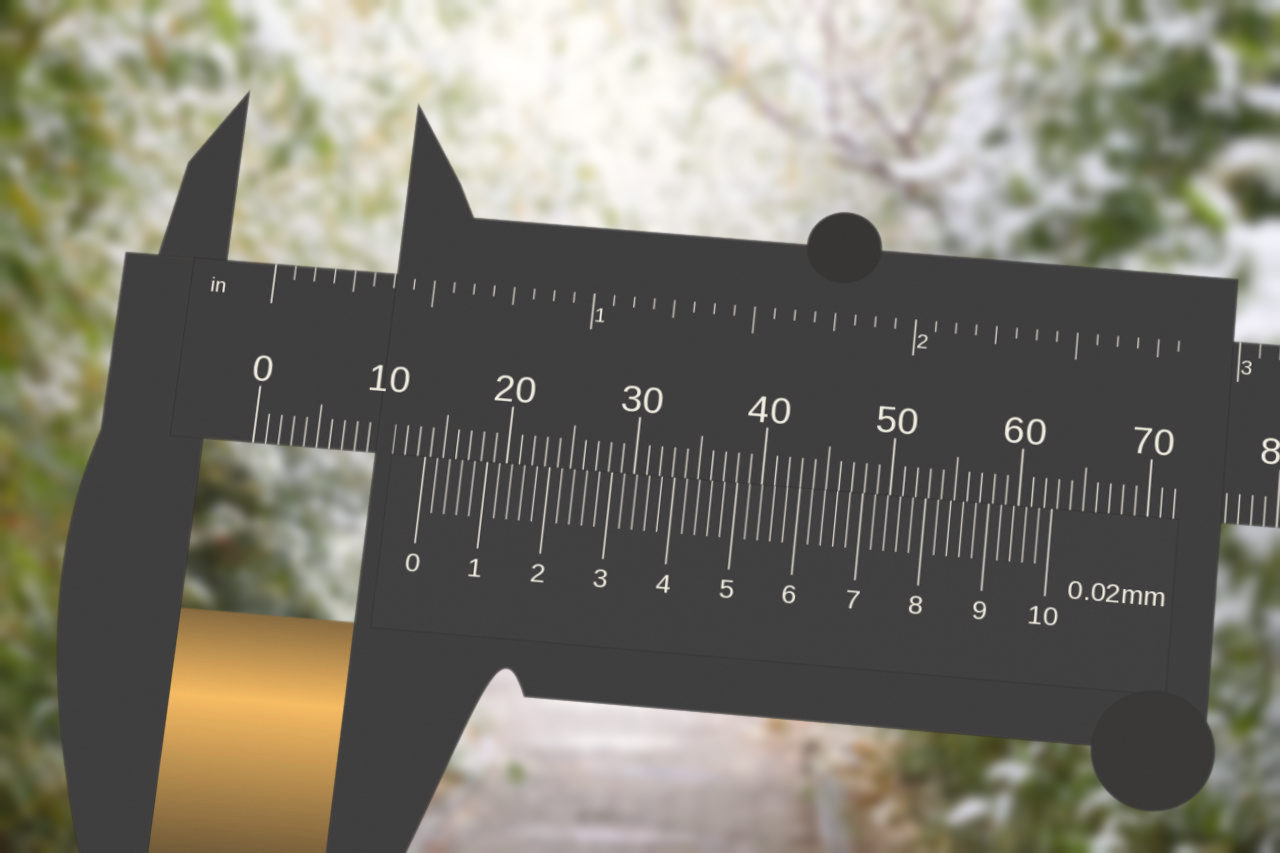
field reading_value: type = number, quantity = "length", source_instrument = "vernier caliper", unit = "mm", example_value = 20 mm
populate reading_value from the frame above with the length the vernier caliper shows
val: 13.6 mm
